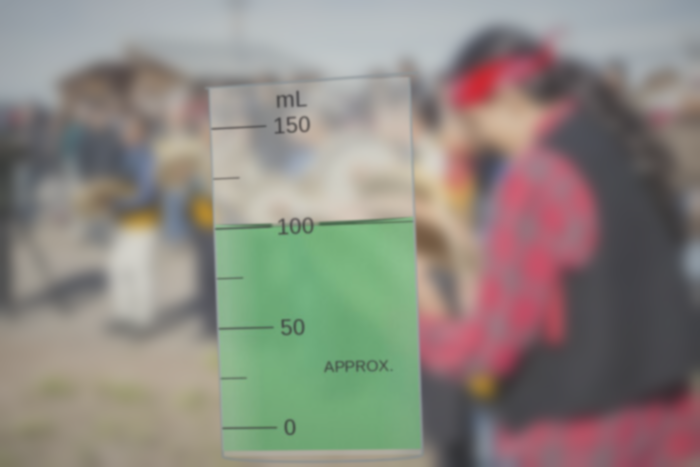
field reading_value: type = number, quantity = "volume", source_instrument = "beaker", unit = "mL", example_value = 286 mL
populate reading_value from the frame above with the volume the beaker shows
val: 100 mL
